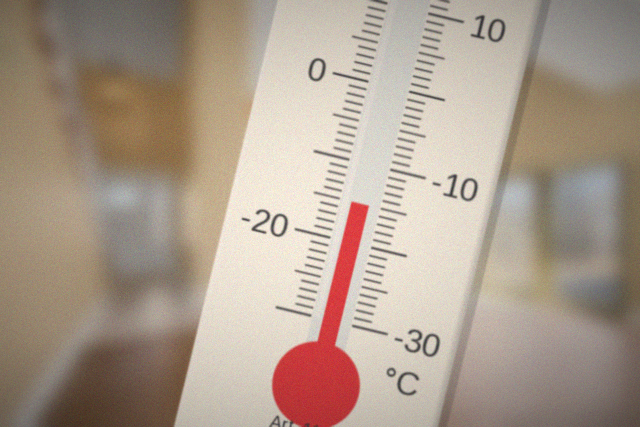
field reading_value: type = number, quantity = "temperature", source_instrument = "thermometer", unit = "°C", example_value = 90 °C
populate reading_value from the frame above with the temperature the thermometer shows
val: -15 °C
